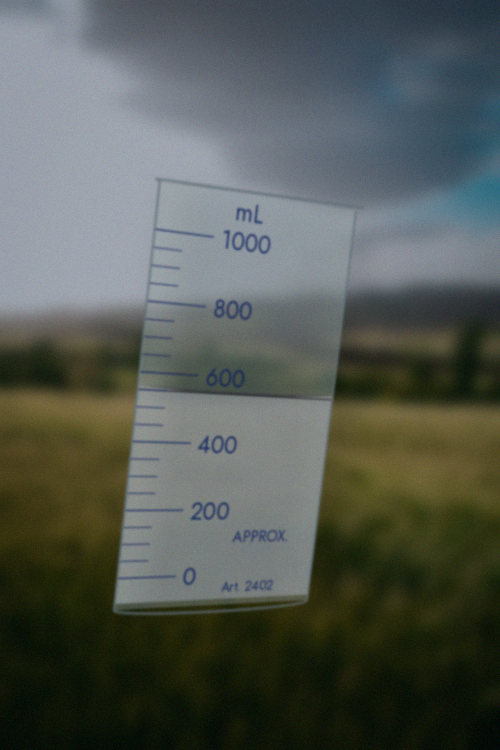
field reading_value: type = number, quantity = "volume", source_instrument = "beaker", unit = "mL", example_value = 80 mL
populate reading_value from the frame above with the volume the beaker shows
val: 550 mL
